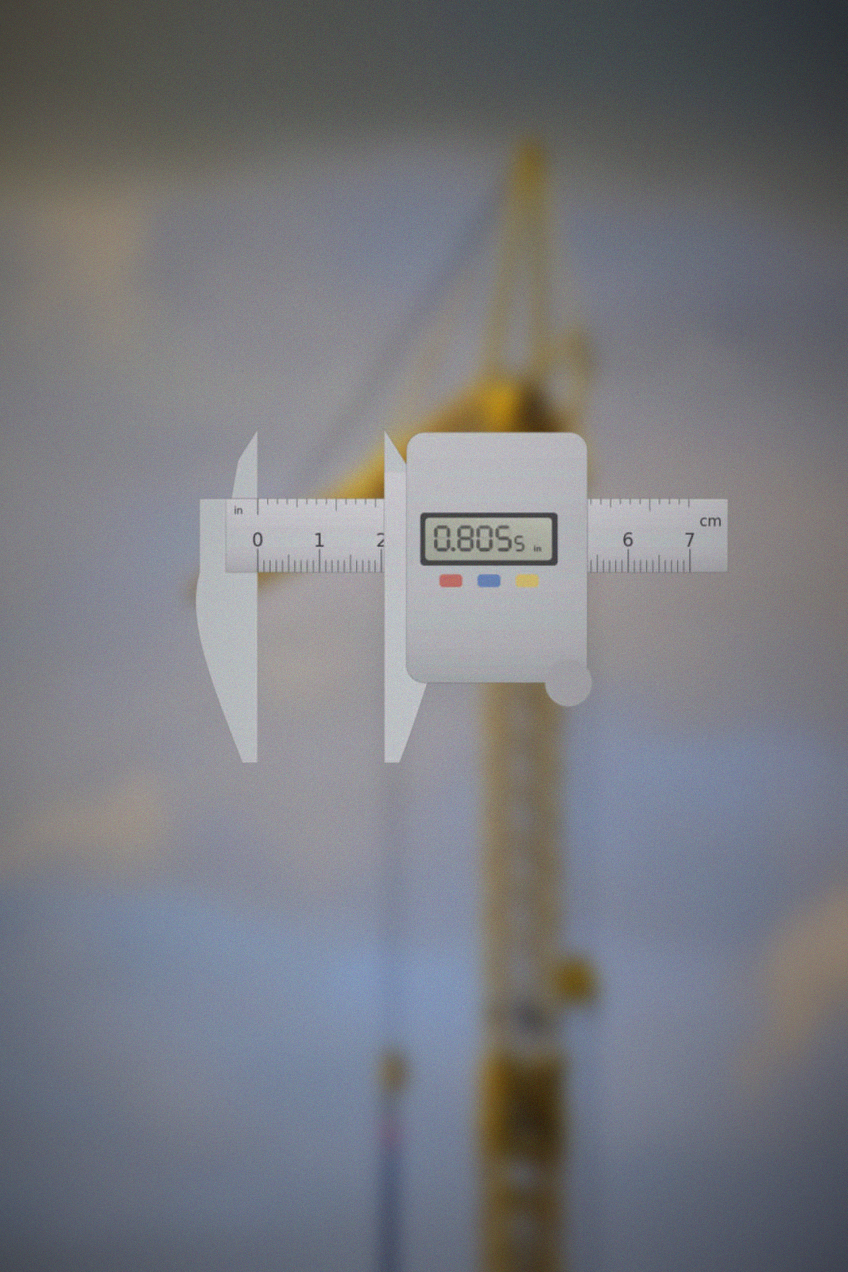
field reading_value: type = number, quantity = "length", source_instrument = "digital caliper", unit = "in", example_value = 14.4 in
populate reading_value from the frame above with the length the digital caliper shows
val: 0.8055 in
